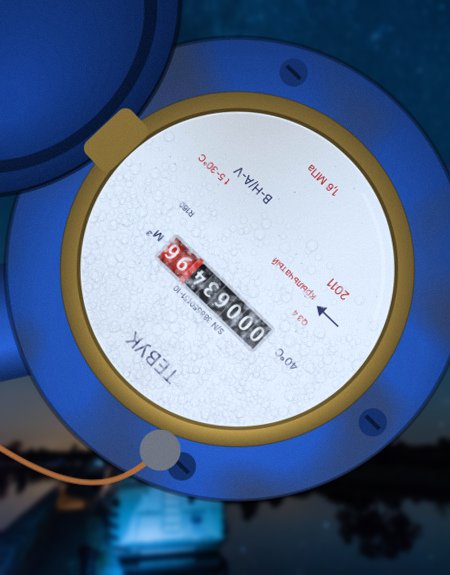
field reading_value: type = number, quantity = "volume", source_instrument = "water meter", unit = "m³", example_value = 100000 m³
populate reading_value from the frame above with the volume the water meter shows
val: 634.96 m³
